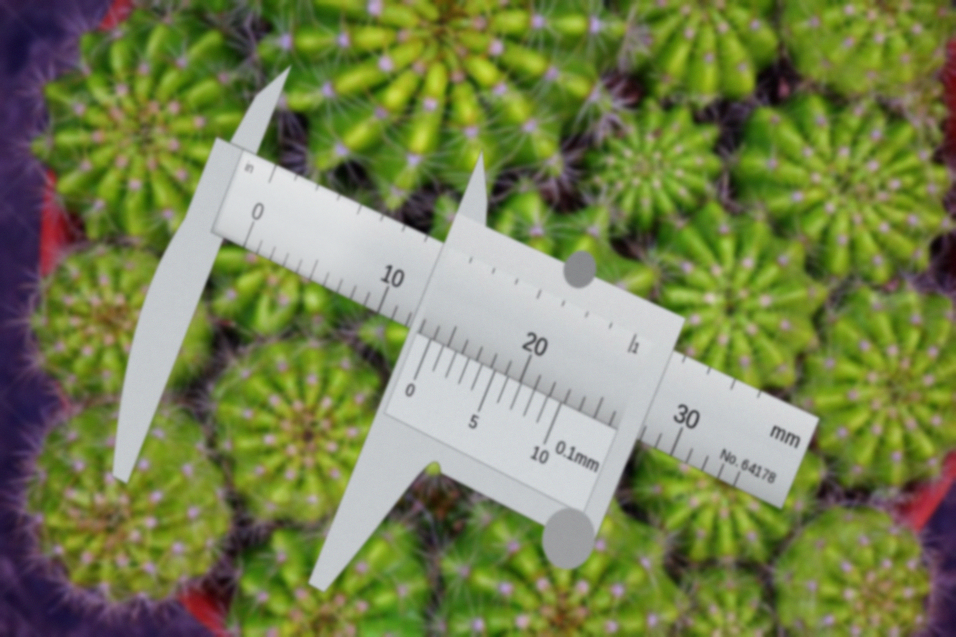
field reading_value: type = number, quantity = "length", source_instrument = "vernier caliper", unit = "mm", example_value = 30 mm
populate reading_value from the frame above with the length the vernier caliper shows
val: 13.8 mm
